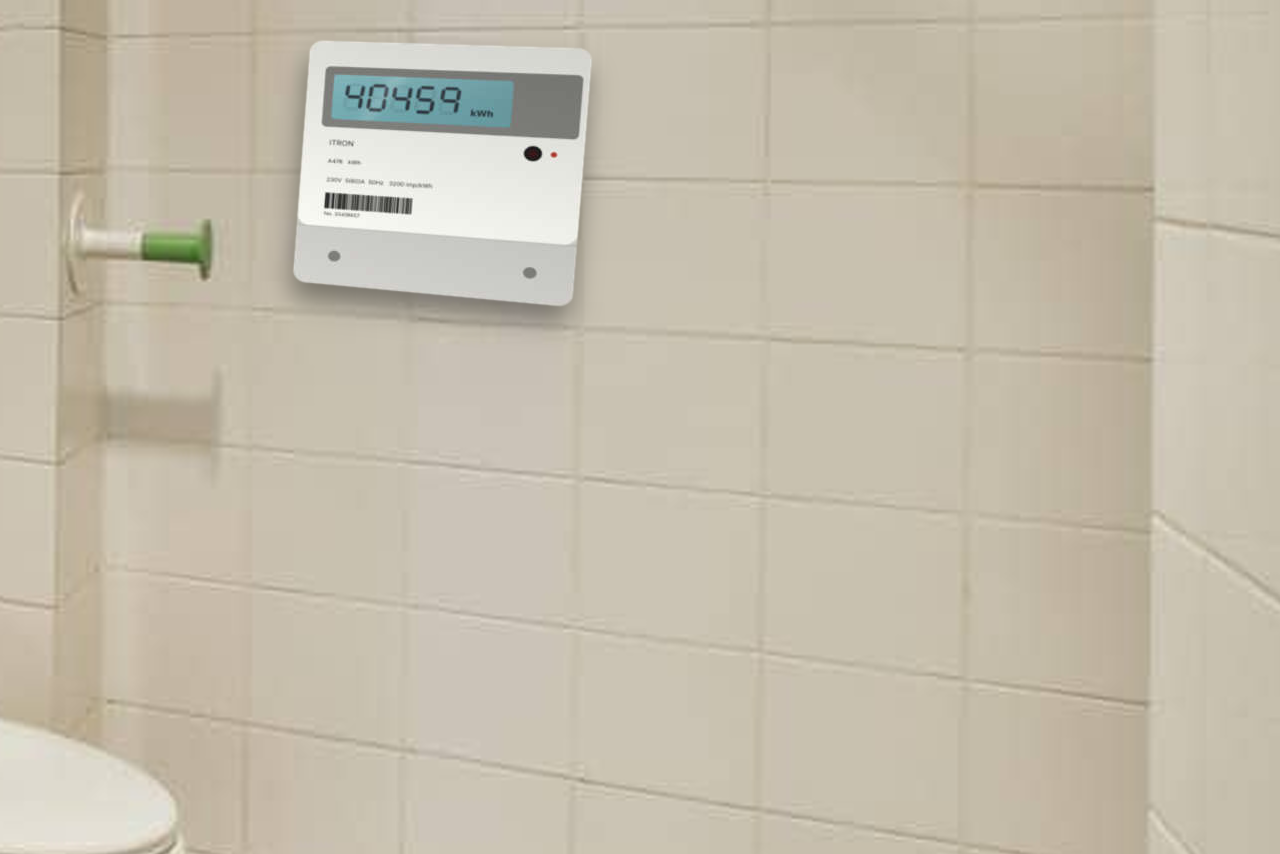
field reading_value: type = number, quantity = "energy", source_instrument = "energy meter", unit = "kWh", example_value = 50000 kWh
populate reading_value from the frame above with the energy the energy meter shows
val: 40459 kWh
